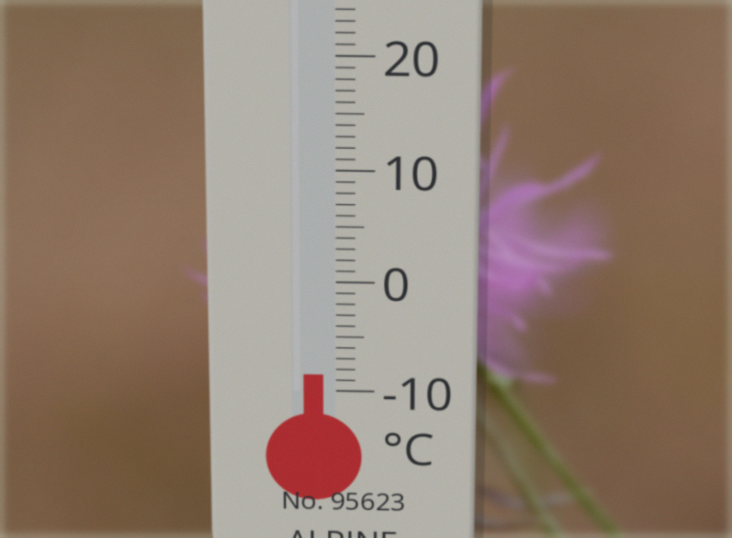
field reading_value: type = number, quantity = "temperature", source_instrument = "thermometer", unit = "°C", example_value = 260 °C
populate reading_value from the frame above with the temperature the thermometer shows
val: -8.5 °C
